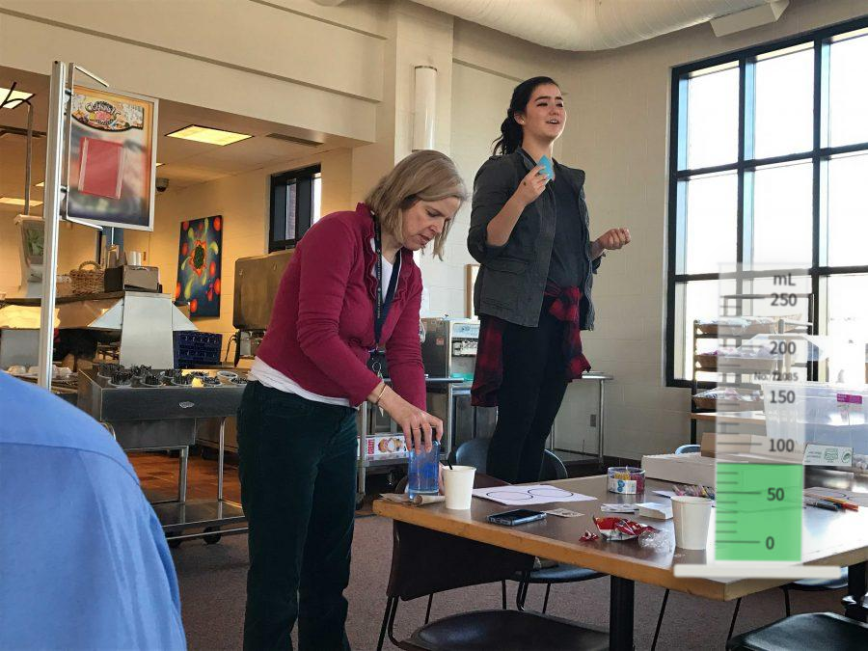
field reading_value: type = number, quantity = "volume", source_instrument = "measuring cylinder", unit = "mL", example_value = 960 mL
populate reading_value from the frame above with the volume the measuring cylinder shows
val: 80 mL
